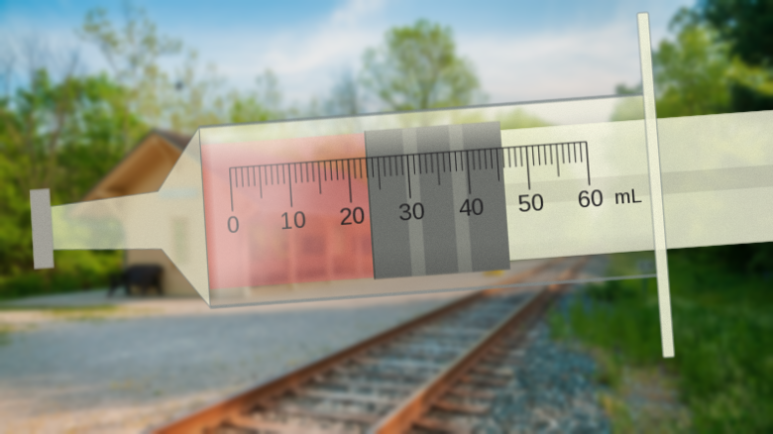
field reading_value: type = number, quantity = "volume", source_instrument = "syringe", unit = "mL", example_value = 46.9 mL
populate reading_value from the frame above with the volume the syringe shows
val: 23 mL
